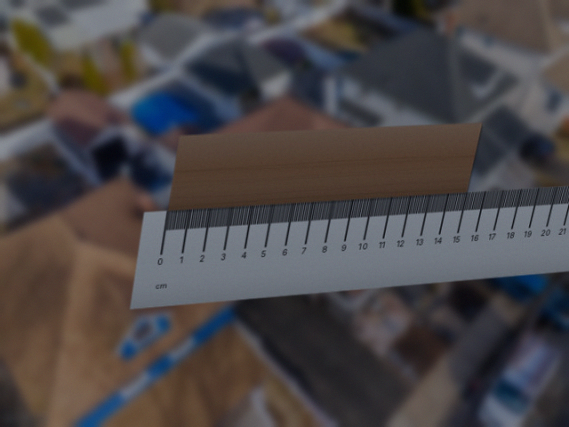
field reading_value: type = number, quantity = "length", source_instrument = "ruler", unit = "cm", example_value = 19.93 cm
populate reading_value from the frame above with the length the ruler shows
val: 15 cm
